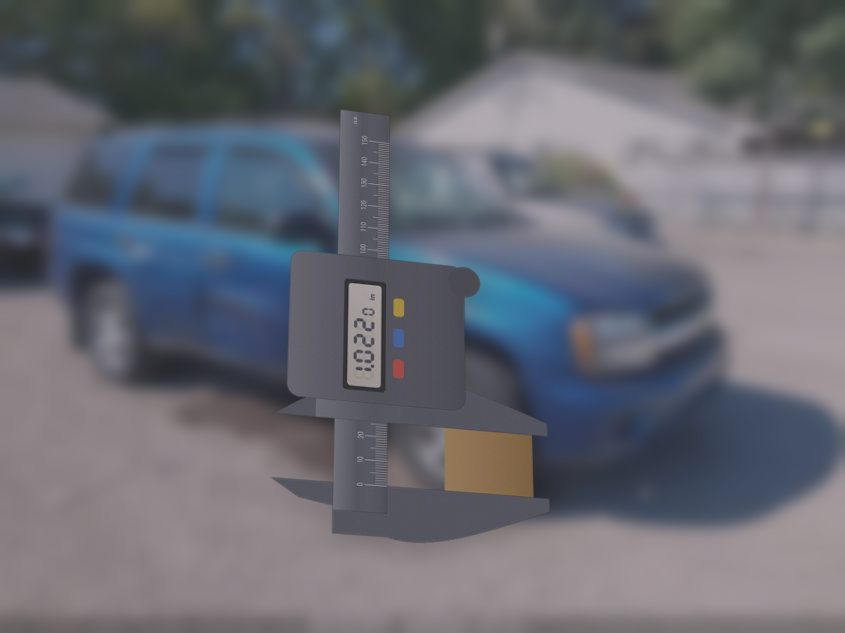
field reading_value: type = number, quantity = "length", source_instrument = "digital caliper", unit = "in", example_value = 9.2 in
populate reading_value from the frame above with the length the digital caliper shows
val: 1.0220 in
